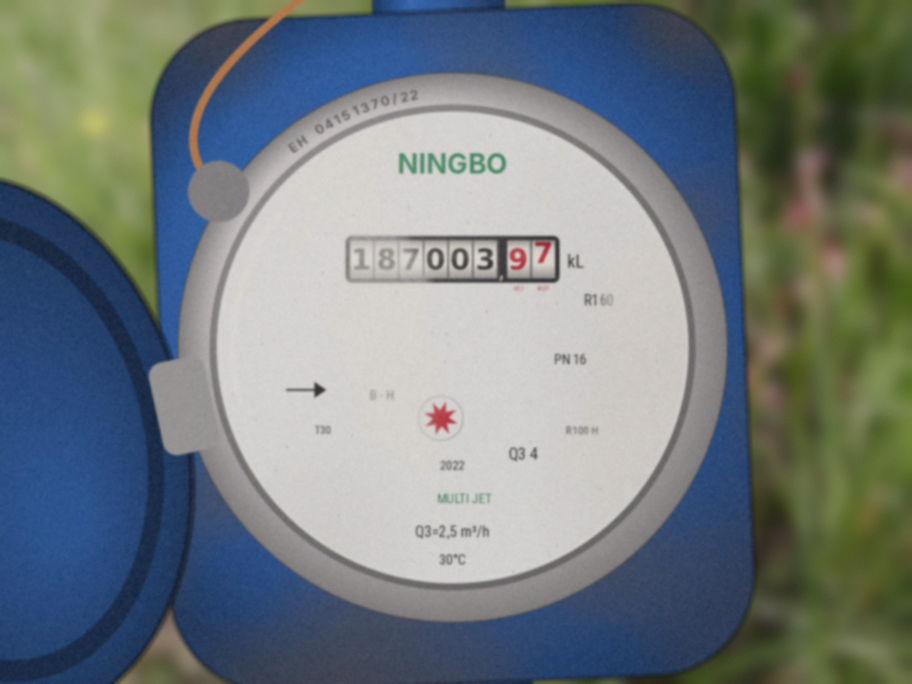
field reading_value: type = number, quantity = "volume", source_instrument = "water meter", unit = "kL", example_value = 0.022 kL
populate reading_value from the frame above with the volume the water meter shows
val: 187003.97 kL
